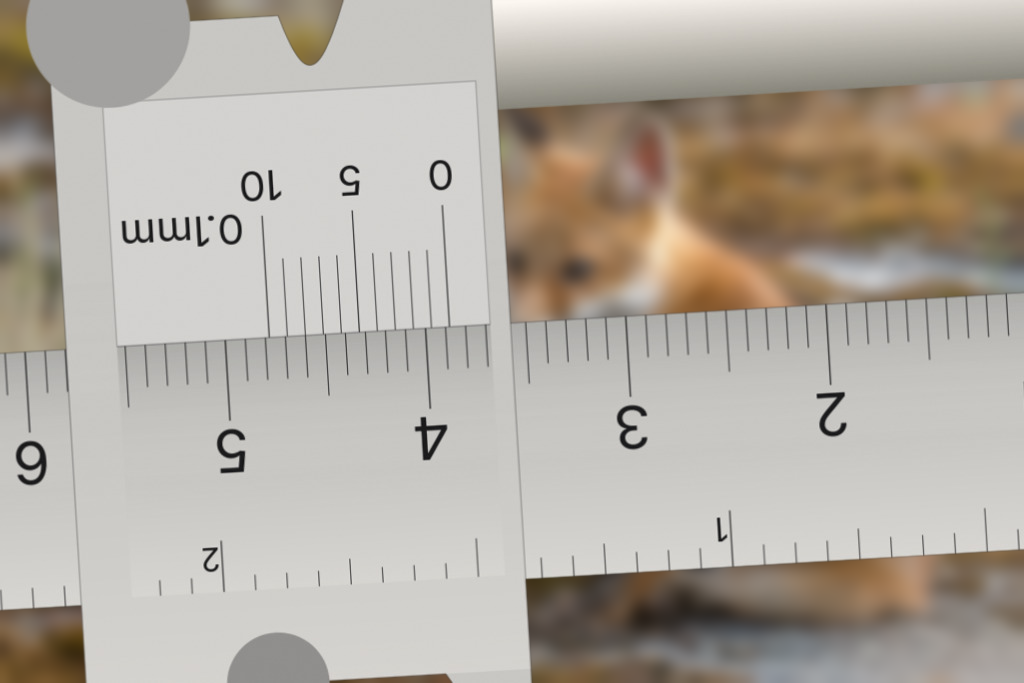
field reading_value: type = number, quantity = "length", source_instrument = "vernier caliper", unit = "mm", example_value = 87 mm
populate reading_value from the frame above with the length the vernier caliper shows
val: 38.8 mm
